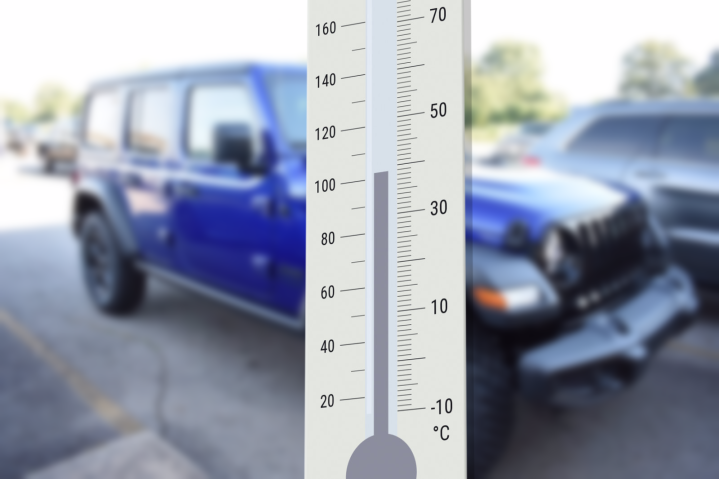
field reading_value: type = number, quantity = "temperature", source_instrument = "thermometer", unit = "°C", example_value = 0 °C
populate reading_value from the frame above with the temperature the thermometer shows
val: 39 °C
